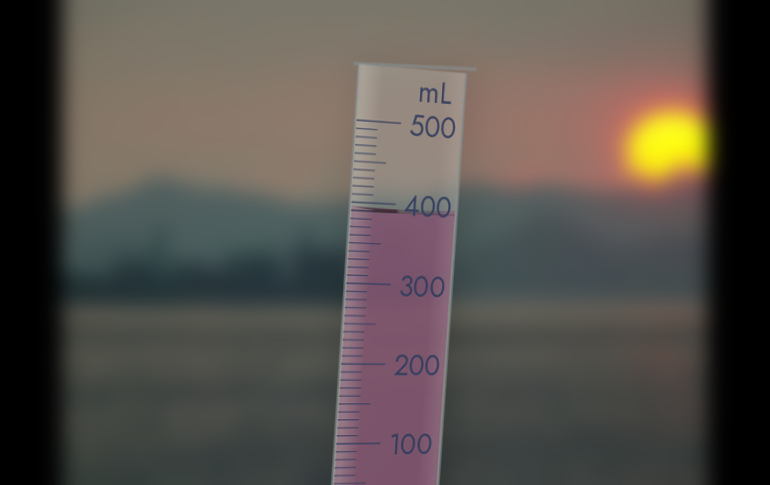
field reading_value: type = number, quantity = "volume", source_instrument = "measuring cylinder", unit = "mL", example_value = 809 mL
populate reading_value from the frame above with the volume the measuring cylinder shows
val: 390 mL
